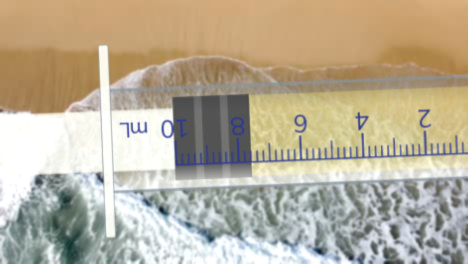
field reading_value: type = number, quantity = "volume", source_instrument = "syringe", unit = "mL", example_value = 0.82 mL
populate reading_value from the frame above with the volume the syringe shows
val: 7.6 mL
